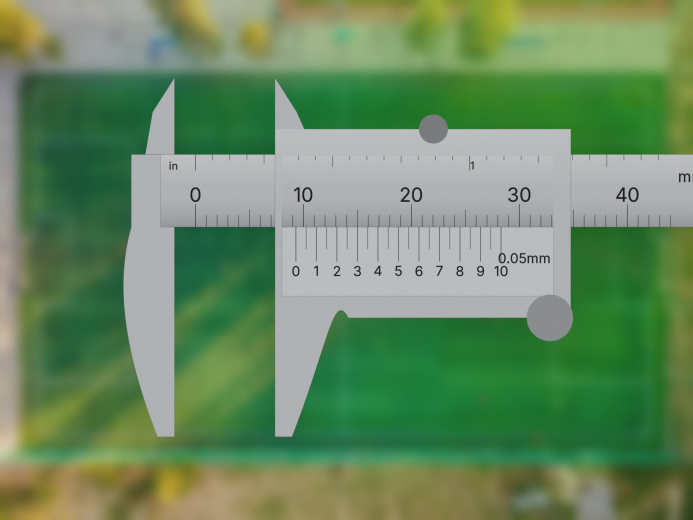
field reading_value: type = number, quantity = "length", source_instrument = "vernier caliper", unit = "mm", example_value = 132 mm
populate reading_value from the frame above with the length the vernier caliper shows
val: 9.3 mm
